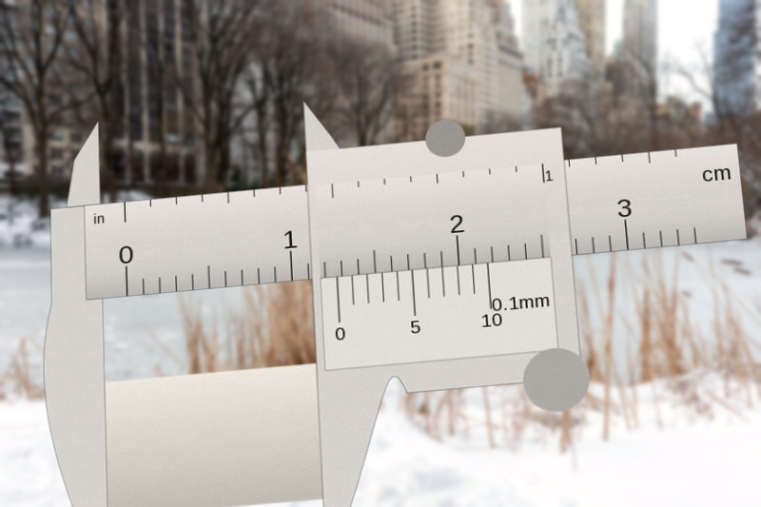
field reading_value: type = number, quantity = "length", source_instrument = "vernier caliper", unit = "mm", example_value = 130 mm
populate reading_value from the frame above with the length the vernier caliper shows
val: 12.7 mm
